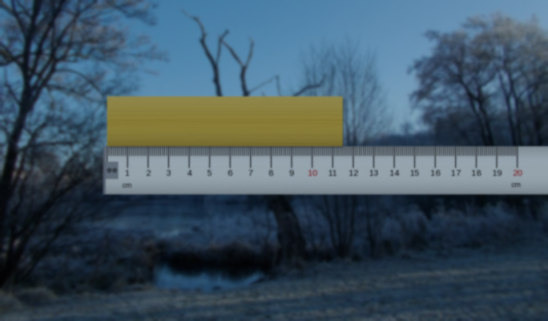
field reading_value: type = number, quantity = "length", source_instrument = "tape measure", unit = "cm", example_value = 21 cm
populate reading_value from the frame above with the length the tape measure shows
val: 11.5 cm
